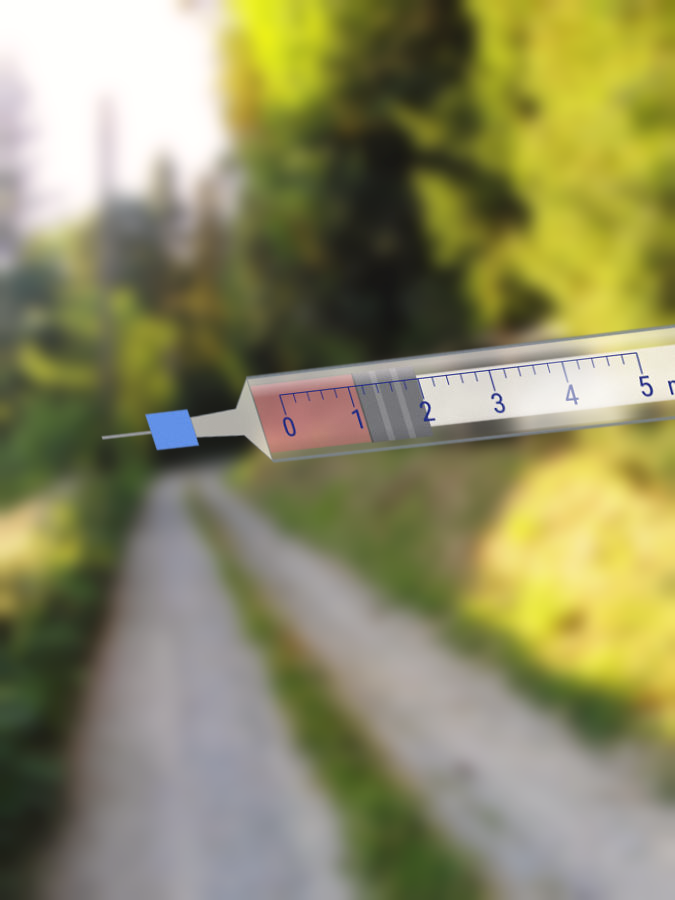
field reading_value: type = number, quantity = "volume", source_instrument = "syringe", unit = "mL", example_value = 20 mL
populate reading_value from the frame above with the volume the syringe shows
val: 1.1 mL
